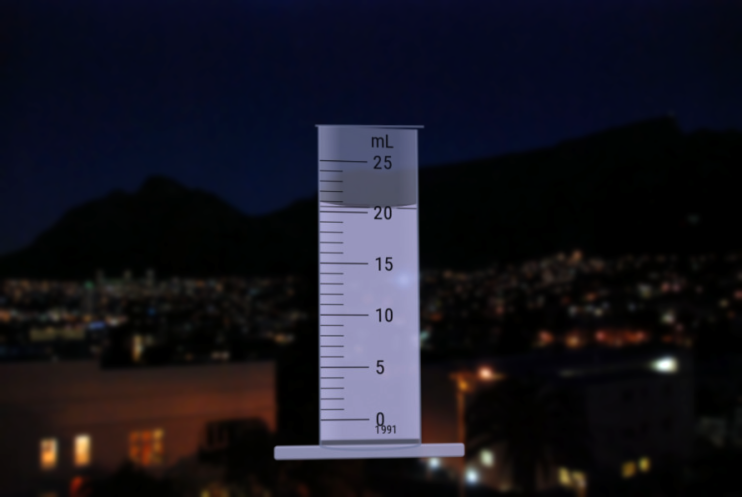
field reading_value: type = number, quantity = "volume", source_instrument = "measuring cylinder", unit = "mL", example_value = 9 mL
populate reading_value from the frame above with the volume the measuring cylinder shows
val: 20.5 mL
